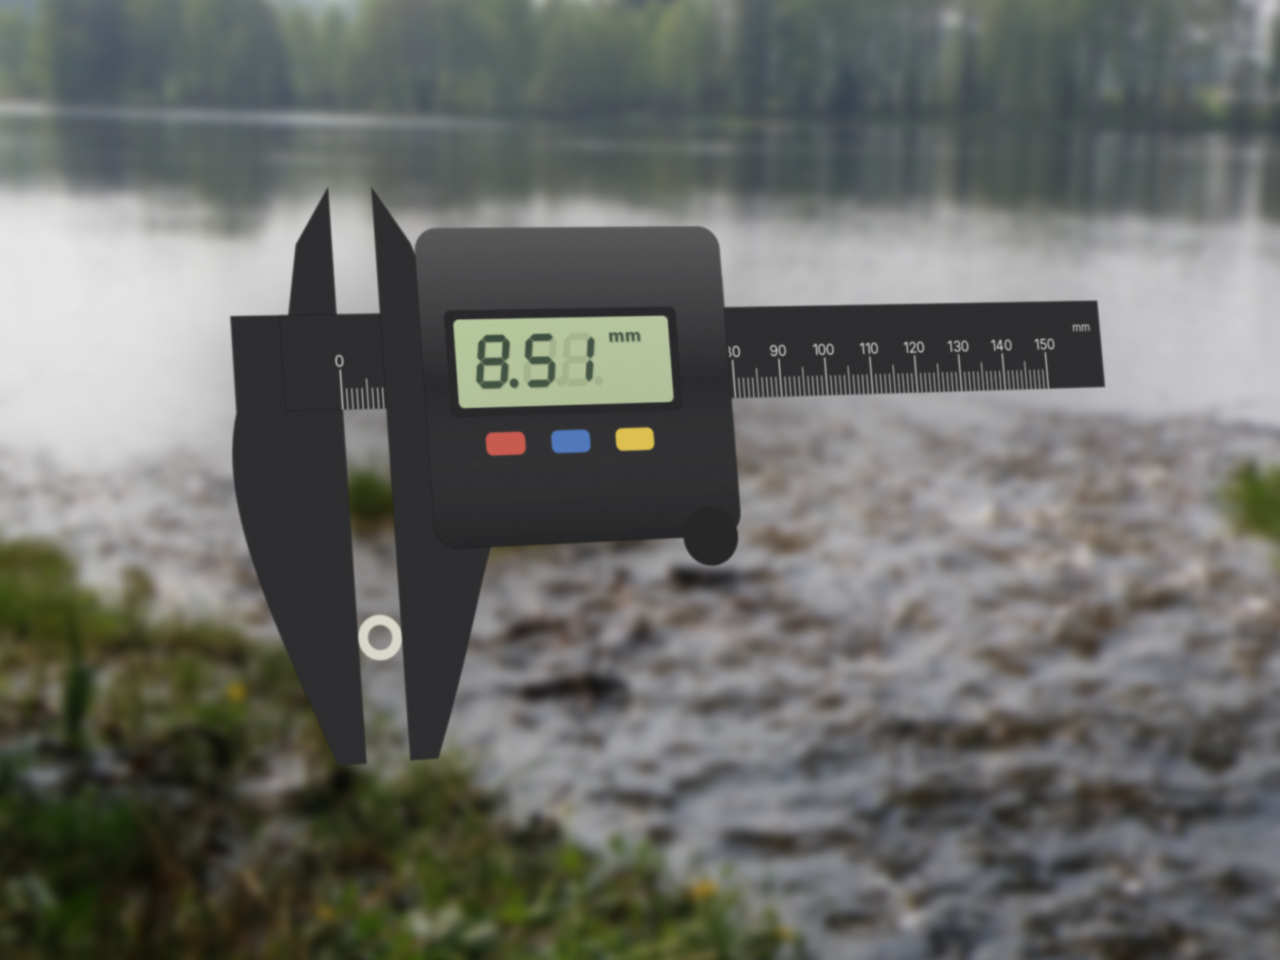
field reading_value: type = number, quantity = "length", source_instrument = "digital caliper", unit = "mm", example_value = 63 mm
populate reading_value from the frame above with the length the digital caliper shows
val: 8.51 mm
